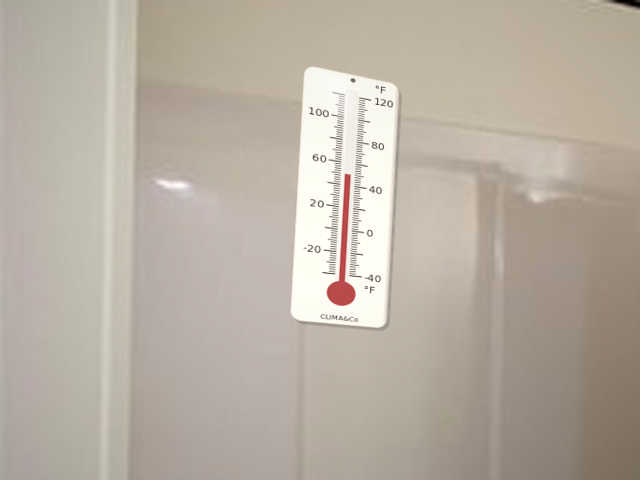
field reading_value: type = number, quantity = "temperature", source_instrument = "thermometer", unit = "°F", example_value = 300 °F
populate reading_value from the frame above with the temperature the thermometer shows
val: 50 °F
